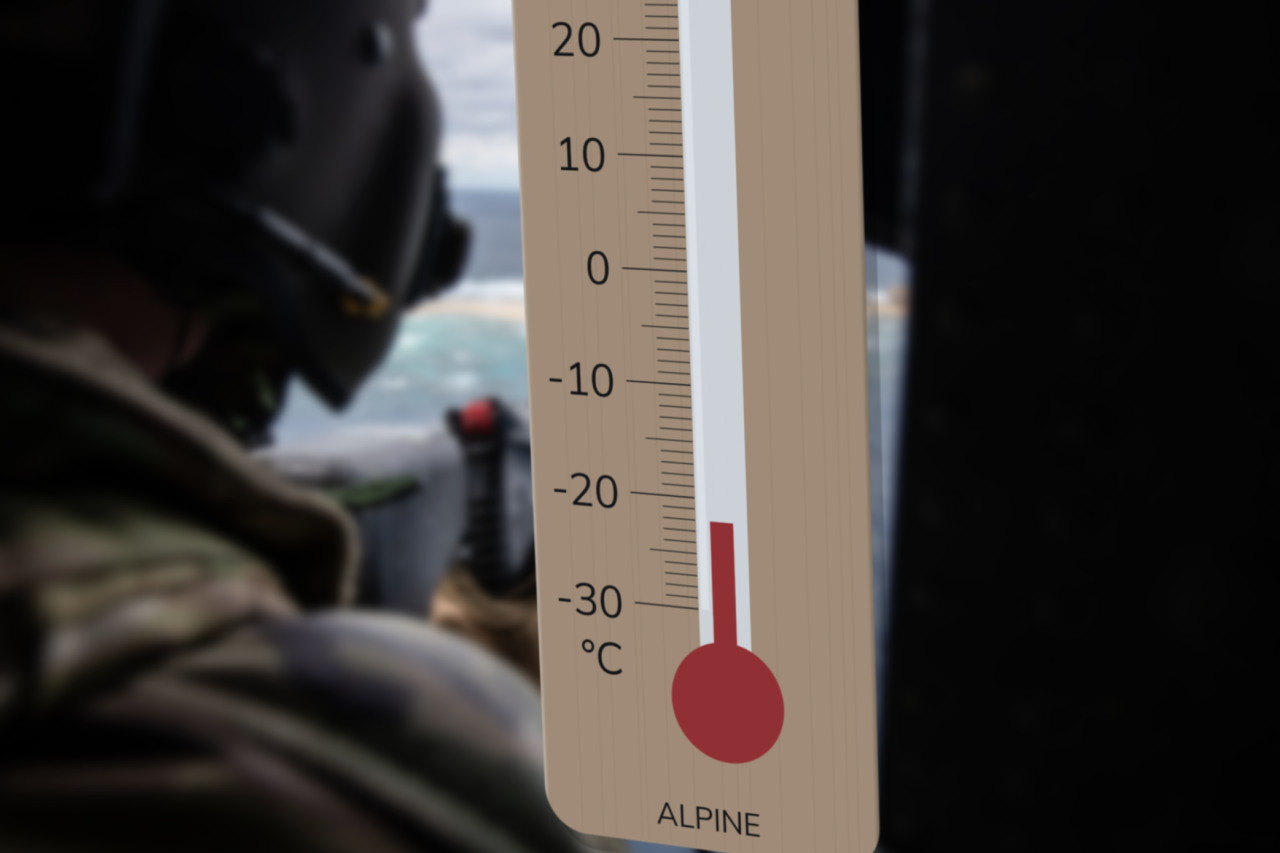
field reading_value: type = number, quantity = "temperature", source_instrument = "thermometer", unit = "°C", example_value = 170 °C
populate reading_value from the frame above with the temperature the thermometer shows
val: -22 °C
